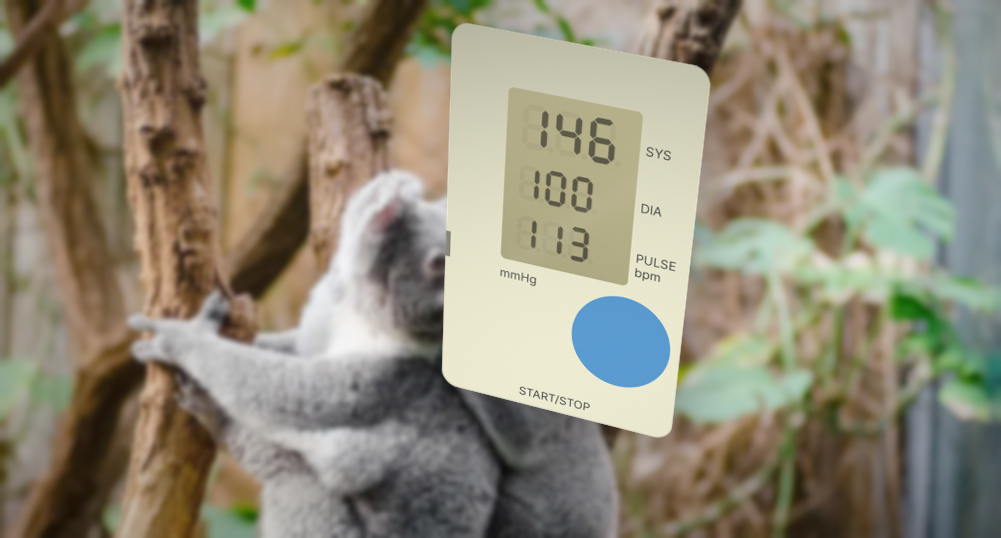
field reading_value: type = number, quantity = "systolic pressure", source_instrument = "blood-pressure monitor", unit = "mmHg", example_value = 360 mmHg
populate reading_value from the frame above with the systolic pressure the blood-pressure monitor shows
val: 146 mmHg
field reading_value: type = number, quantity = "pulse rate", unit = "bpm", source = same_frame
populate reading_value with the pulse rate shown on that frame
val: 113 bpm
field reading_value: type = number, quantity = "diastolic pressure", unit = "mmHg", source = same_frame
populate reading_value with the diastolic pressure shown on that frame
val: 100 mmHg
